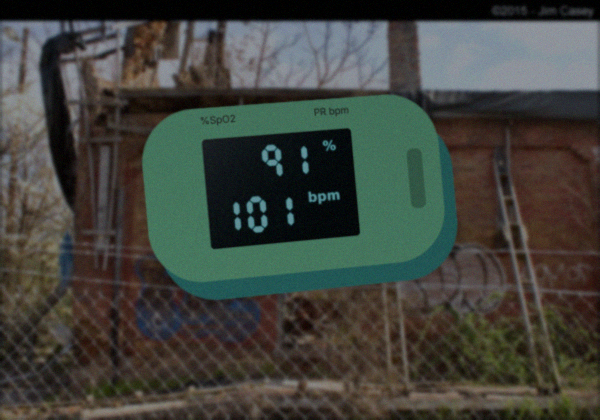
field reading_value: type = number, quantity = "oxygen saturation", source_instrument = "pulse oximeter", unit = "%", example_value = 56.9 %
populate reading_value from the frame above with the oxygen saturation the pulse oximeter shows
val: 91 %
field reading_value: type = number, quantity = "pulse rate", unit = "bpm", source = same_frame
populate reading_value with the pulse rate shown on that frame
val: 101 bpm
